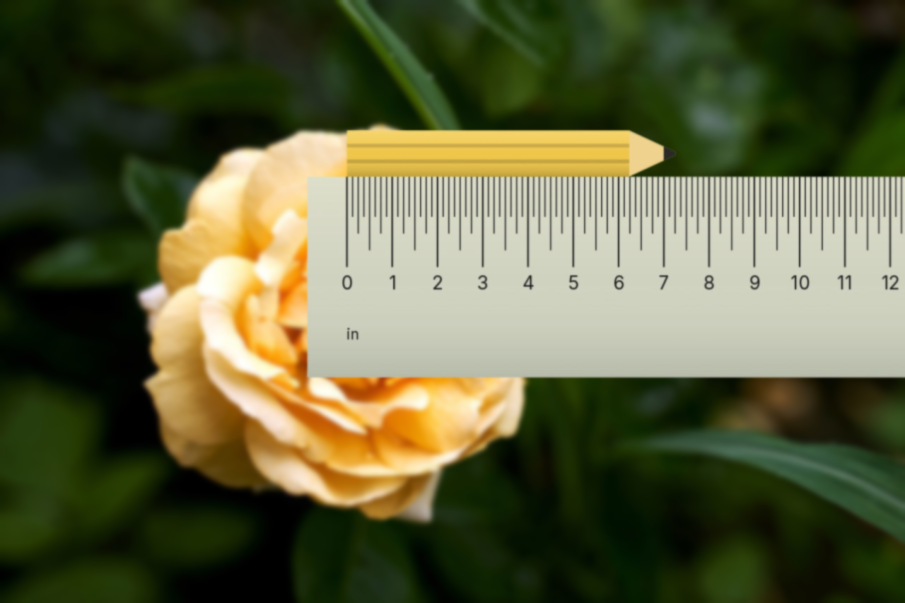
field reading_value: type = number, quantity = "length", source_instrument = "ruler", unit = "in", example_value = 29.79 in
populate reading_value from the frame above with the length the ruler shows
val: 7.25 in
